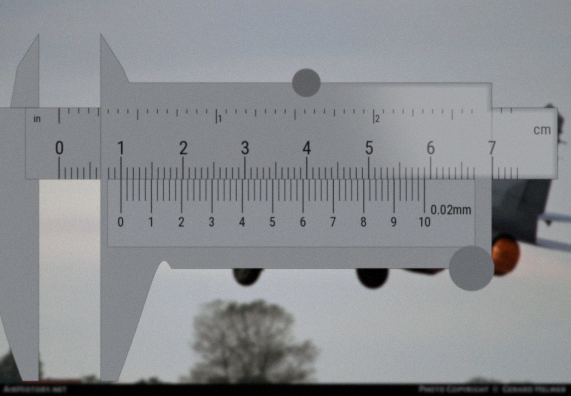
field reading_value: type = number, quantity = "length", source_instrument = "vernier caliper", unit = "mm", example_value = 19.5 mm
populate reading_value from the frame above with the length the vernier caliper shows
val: 10.0 mm
